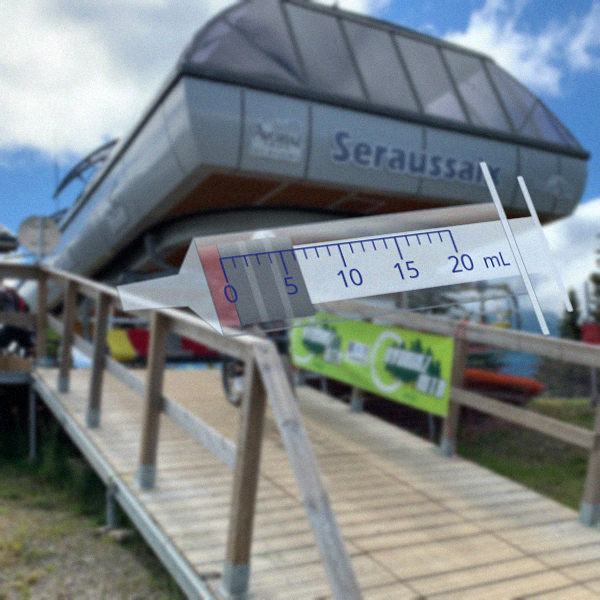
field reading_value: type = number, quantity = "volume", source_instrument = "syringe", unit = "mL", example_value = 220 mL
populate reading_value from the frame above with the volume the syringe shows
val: 0 mL
